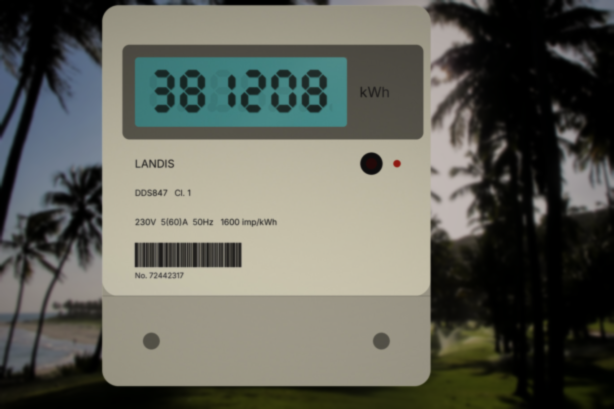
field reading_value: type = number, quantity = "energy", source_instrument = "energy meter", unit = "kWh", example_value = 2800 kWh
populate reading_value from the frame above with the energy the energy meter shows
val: 381208 kWh
